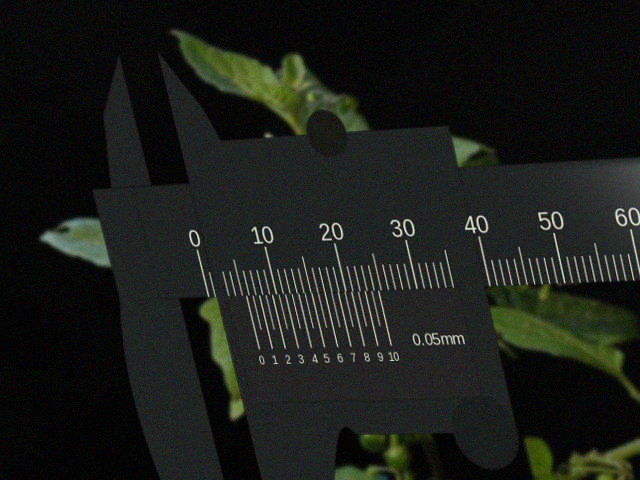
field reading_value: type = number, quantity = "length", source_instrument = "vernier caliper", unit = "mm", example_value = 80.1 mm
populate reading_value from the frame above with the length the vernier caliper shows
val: 5.6 mm
